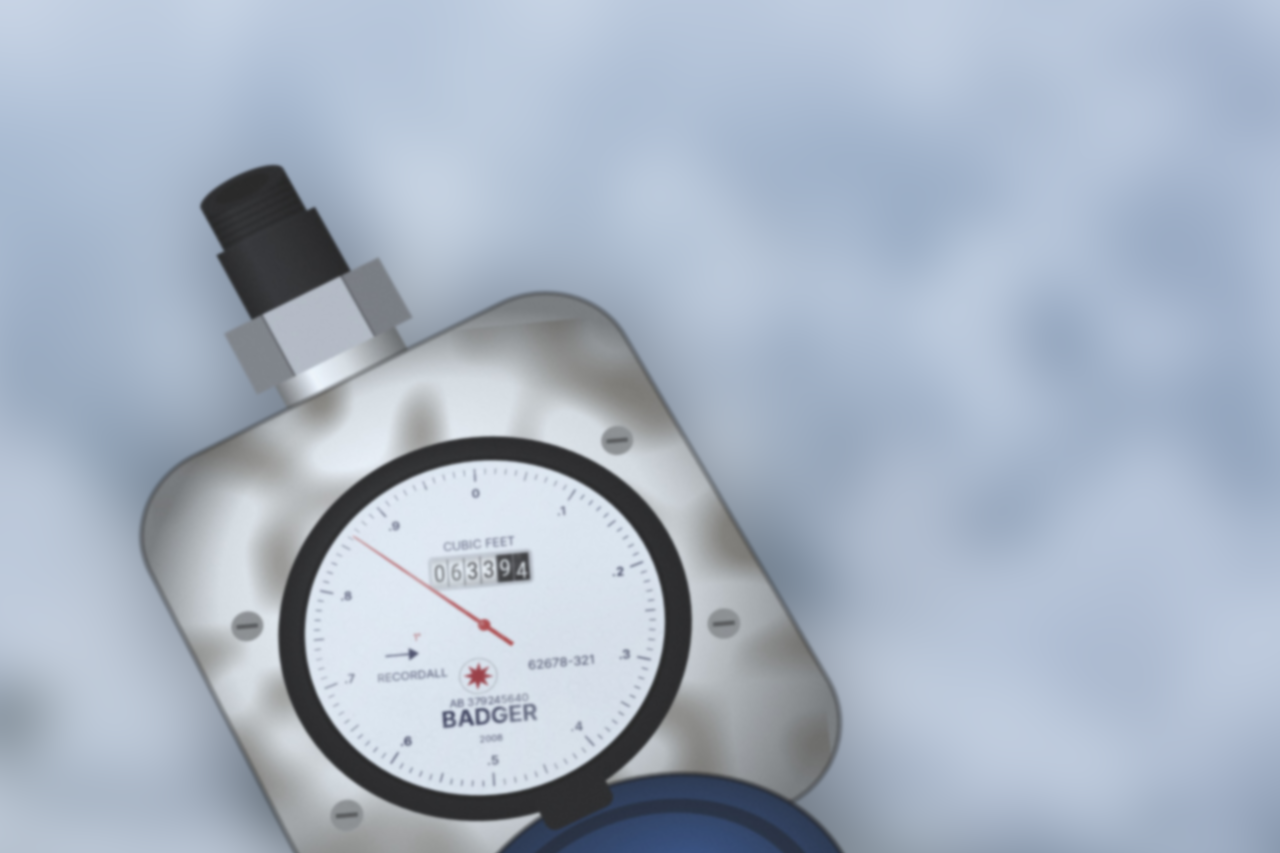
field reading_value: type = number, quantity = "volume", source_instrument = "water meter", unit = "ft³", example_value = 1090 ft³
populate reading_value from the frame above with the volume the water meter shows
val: 63393.86 ft³
